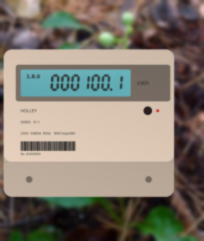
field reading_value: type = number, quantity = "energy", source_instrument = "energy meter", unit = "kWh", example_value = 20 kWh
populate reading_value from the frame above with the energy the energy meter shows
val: 100.1 kWh
